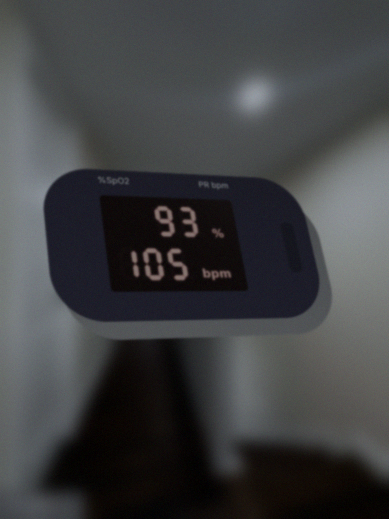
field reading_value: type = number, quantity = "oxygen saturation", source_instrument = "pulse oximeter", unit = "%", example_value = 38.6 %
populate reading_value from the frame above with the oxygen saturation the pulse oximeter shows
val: 93 %
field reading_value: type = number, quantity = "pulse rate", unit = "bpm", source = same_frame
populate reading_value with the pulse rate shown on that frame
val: 105 bpm
